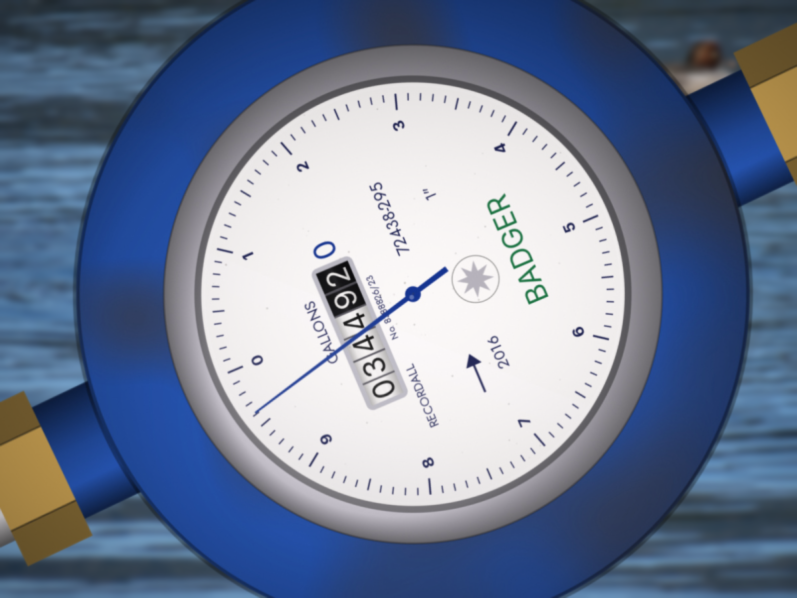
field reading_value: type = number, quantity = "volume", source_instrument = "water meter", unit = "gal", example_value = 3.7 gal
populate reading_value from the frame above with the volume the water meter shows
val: 344919.6 gal
